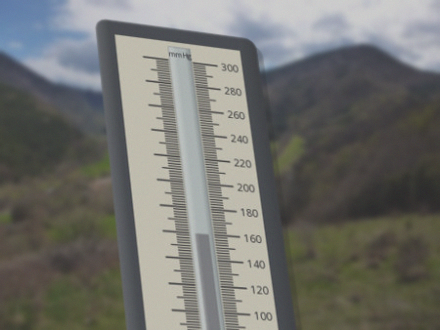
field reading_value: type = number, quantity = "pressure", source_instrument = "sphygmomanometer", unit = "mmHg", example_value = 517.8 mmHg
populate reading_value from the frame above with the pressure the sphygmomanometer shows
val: 160 mmHg
